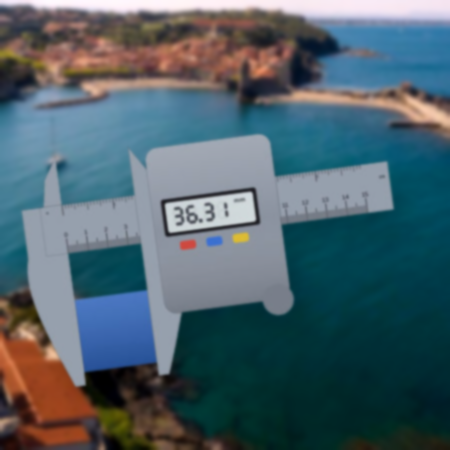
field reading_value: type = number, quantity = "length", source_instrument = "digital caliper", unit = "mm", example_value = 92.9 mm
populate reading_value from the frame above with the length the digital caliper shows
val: 36.31 mm
